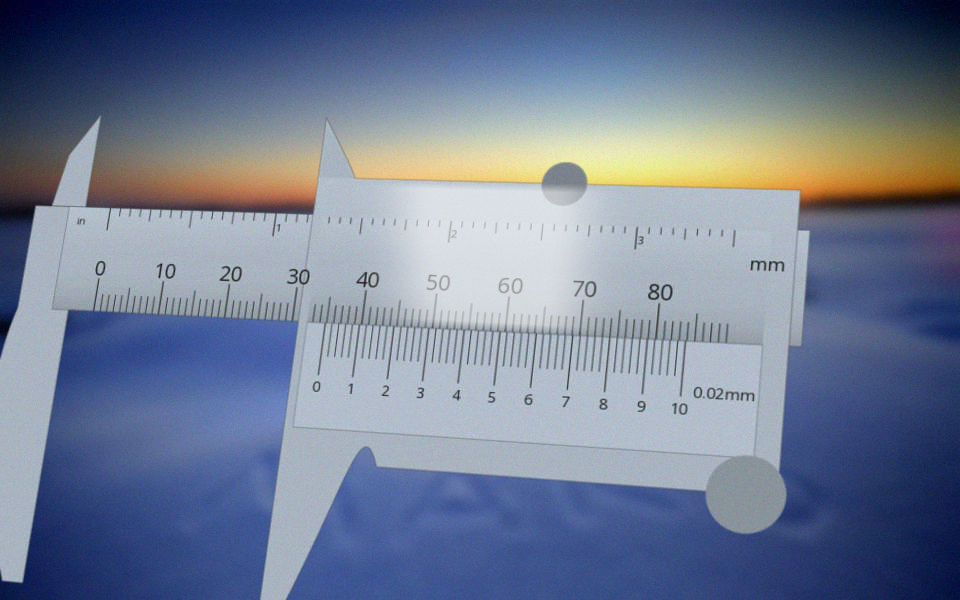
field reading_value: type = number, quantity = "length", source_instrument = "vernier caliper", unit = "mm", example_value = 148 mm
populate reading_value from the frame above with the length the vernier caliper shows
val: 34.8 mm
